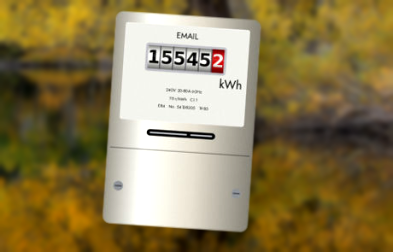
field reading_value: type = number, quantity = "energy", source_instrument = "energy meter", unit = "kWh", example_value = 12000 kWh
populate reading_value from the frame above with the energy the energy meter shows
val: 15545.2 kWh
